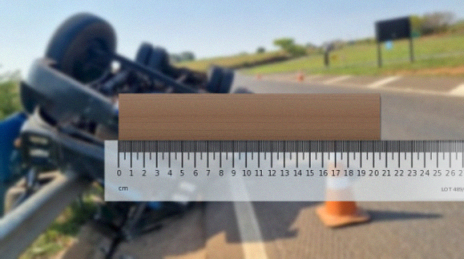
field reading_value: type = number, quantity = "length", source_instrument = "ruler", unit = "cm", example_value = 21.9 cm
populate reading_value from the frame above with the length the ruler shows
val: 20.5 cm
